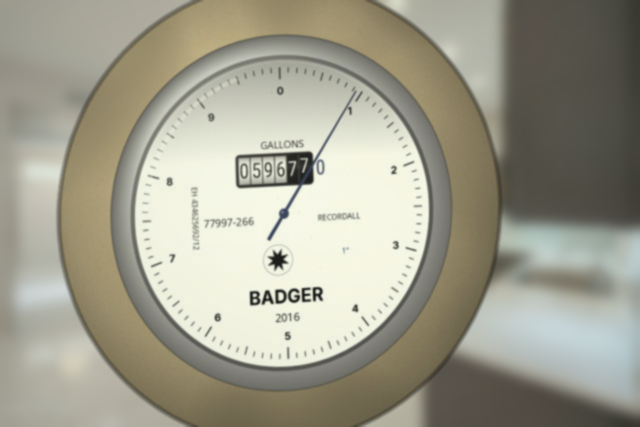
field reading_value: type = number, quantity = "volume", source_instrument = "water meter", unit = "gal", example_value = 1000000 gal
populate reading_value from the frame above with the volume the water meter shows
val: 596770.9 gal
